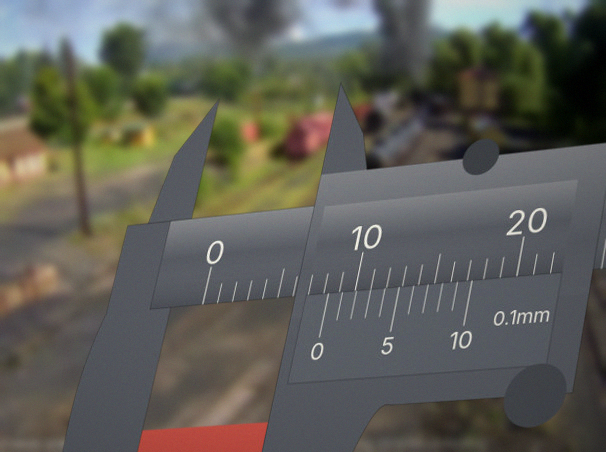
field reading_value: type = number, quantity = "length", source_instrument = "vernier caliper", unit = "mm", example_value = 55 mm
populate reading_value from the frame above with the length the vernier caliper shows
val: 8.3 mm
